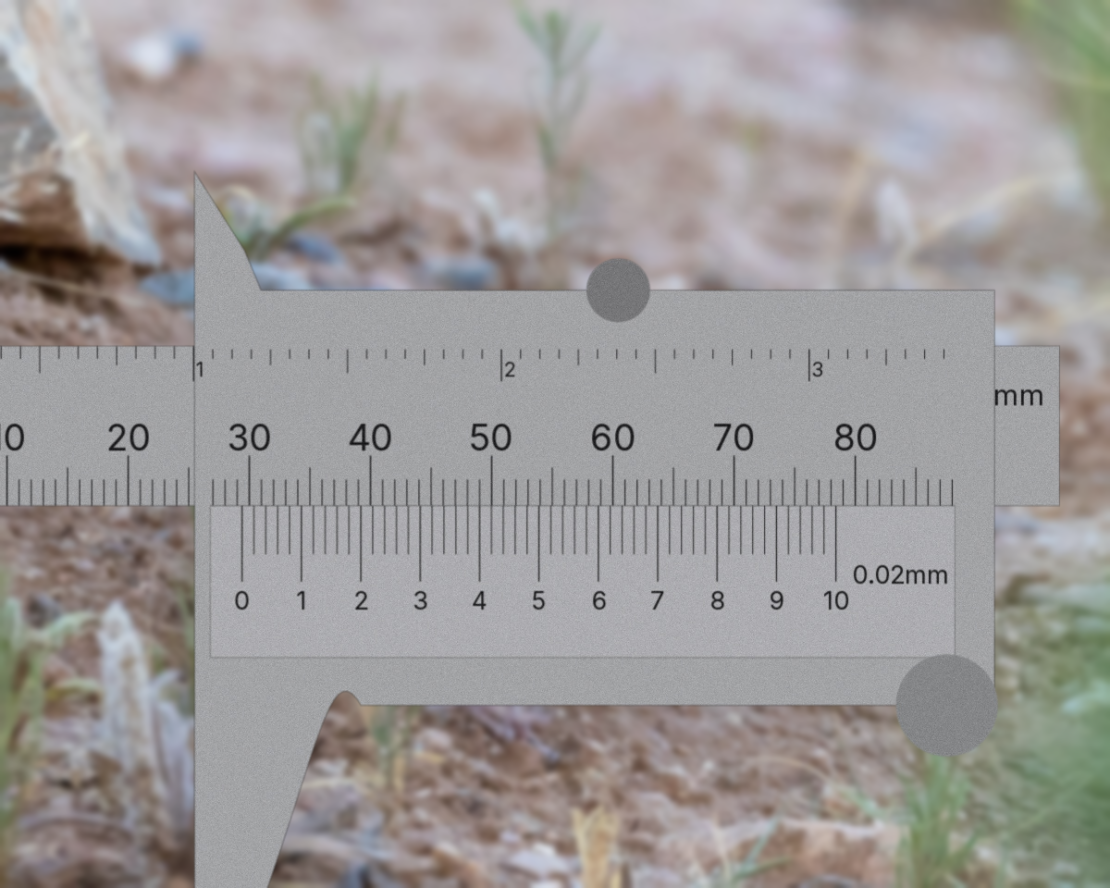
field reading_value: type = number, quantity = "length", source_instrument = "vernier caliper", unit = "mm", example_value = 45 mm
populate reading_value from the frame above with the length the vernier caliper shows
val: 29.4 mm
